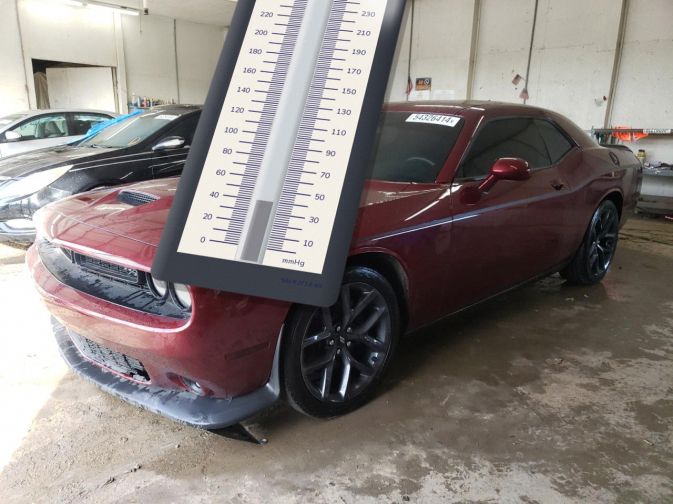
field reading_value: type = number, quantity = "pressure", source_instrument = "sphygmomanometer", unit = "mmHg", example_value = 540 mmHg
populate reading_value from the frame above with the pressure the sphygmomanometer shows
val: 40 mmHg
